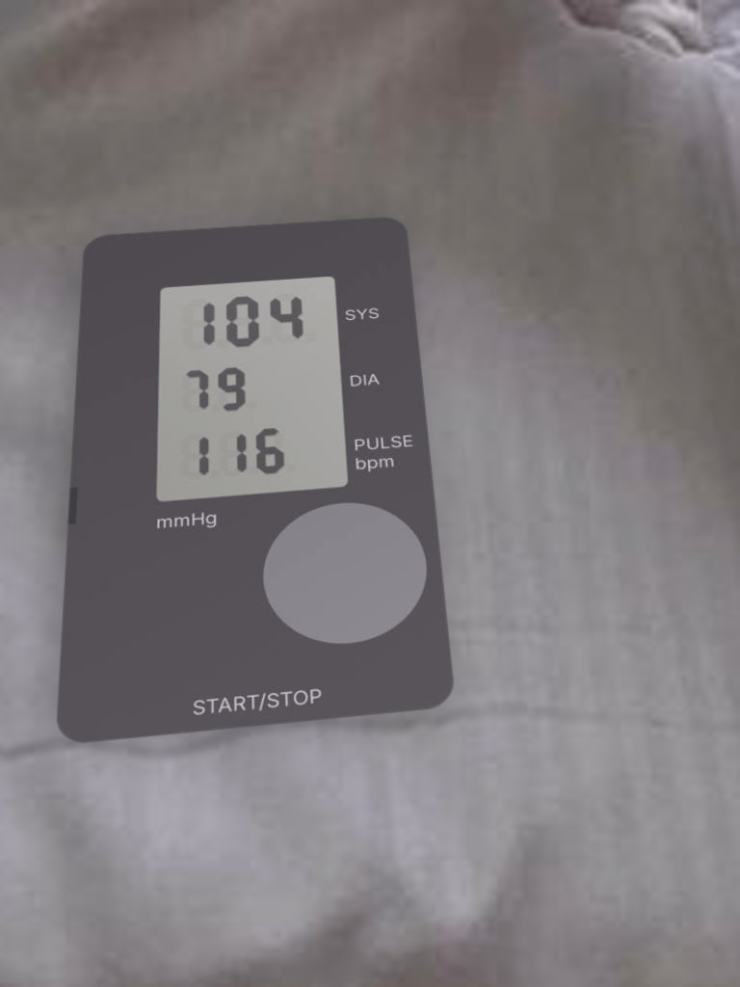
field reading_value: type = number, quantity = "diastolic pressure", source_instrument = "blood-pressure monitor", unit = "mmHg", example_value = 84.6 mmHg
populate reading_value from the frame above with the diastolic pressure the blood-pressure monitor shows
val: 79 mmHg
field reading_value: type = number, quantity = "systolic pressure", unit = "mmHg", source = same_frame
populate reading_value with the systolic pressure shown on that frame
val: 104 mmHg
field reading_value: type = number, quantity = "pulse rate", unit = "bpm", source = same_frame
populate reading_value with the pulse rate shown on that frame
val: 116 bpm
